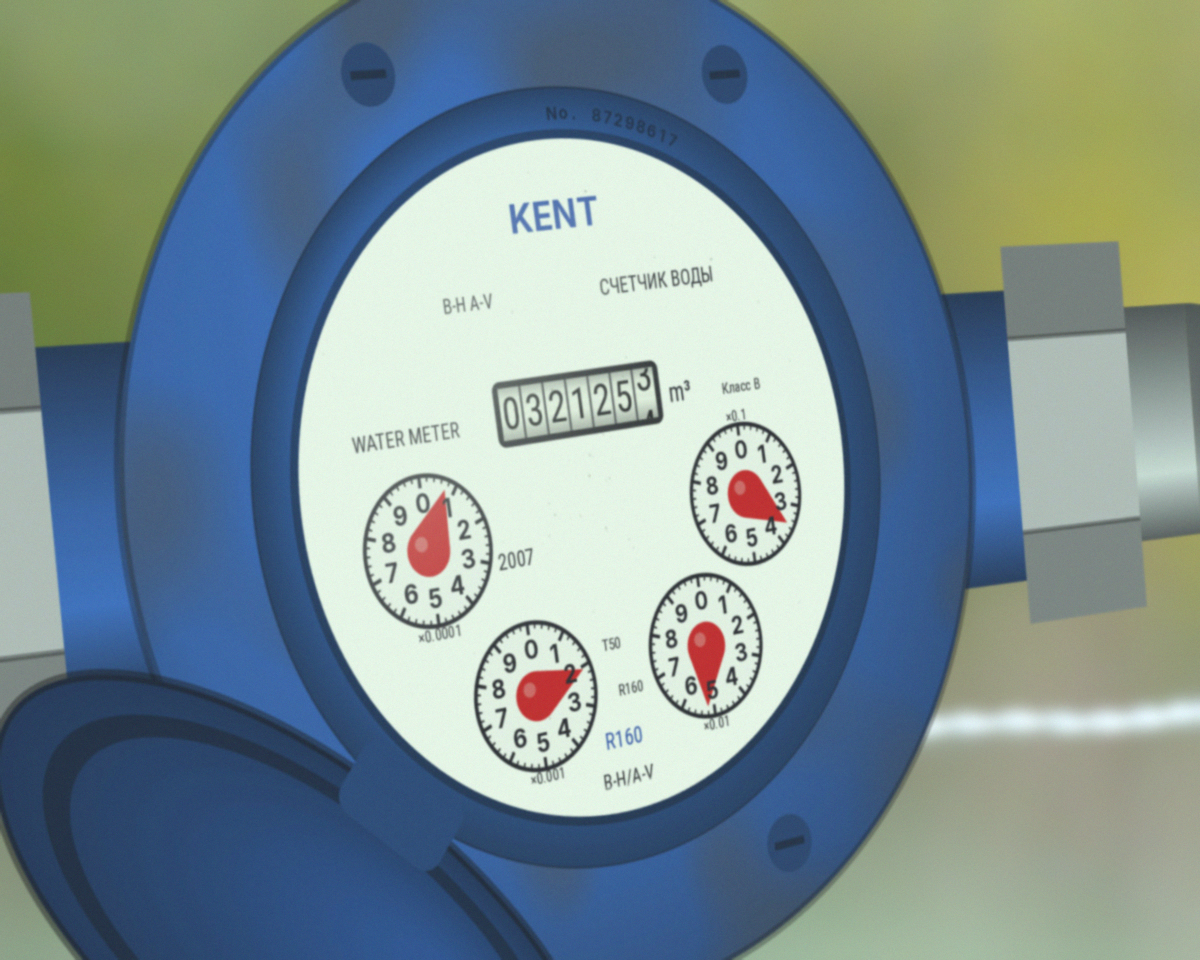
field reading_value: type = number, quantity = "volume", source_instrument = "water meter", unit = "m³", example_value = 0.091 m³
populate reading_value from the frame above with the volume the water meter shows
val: 321253.3520 m³
